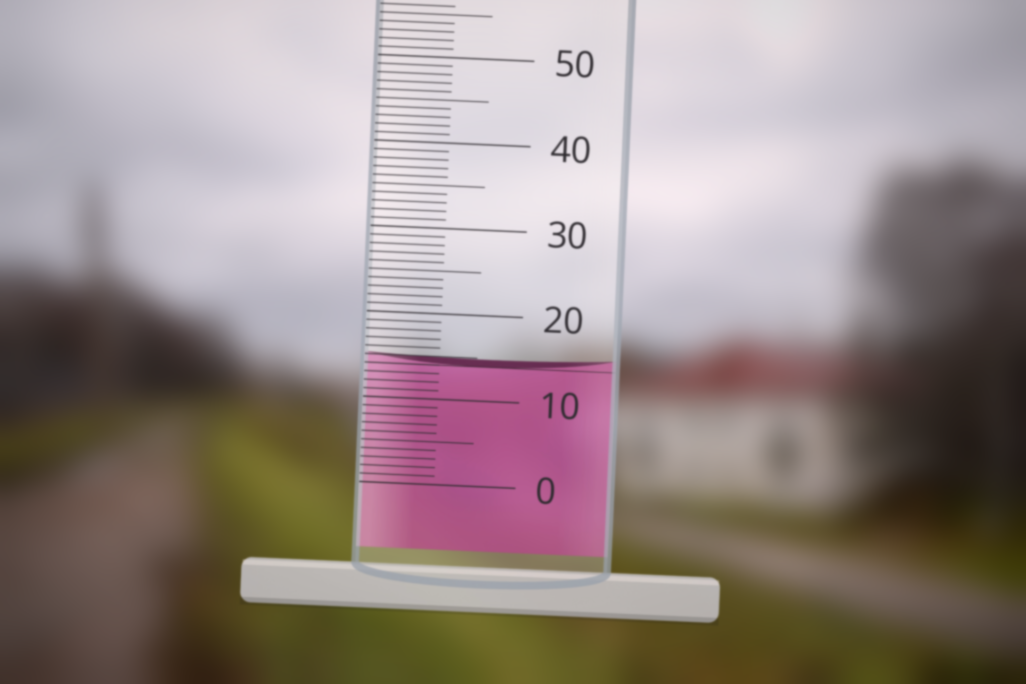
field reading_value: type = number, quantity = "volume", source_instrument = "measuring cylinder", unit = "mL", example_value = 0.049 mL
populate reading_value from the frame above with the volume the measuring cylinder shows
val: 14 mL
